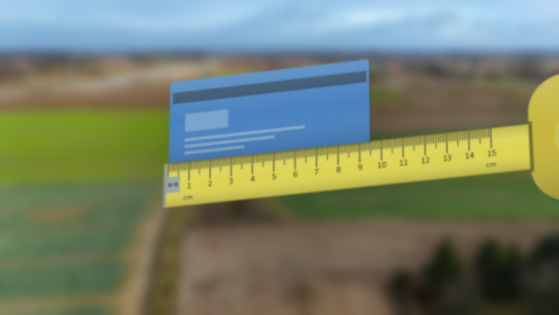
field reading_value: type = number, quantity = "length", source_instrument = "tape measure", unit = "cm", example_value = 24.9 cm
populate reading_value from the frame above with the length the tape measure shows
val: 9.5 cm
